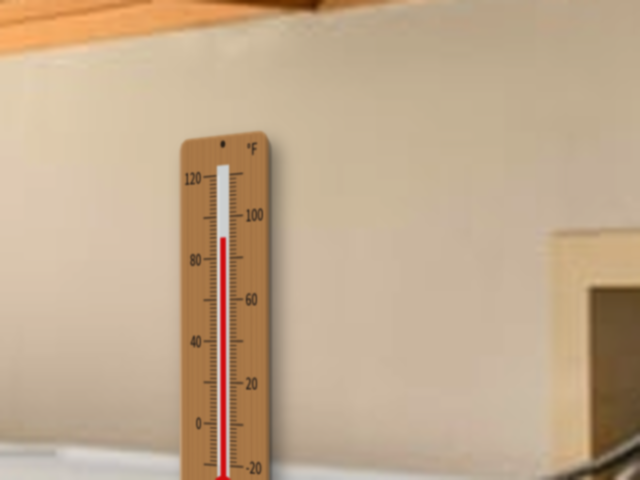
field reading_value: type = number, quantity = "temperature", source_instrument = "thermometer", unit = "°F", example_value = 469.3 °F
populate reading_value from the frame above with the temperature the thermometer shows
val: 90 °F
